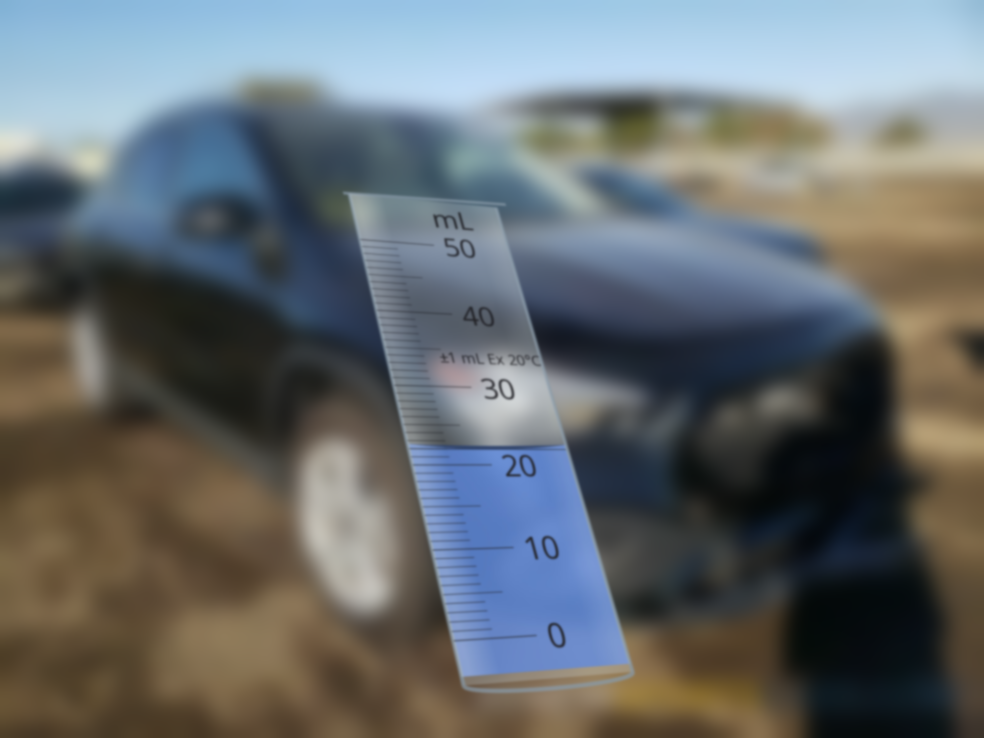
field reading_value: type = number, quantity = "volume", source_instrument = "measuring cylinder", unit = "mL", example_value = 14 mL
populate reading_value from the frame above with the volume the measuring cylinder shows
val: 22 mL
